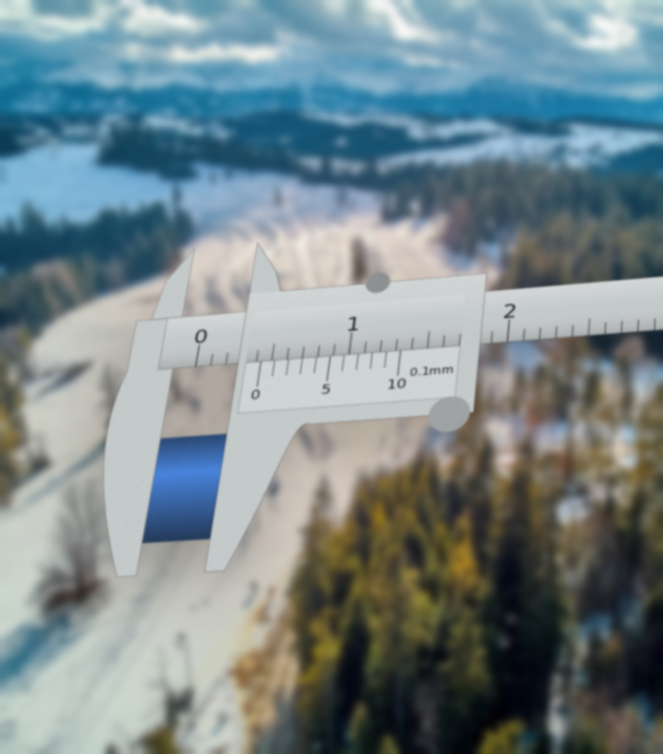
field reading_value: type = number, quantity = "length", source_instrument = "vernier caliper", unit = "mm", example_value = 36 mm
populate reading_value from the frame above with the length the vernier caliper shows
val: 4.3 mm
